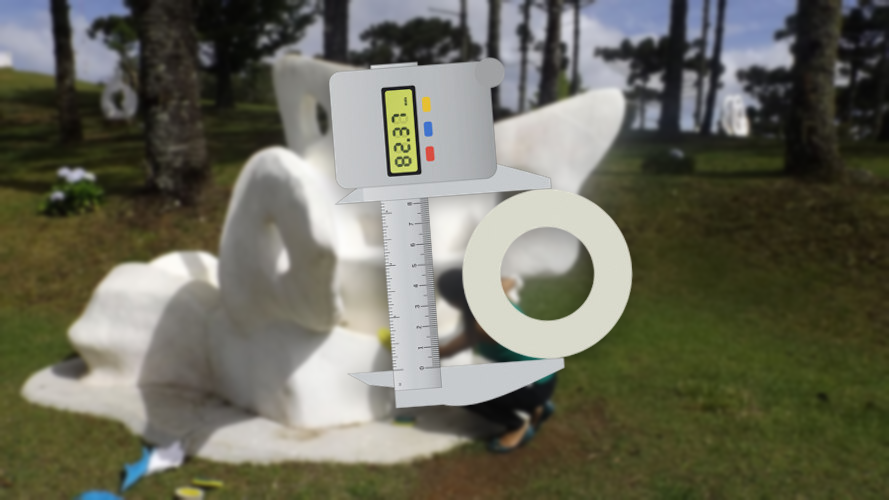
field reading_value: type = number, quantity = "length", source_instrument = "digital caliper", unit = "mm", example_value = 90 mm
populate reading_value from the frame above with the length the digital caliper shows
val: 82.37 mm
